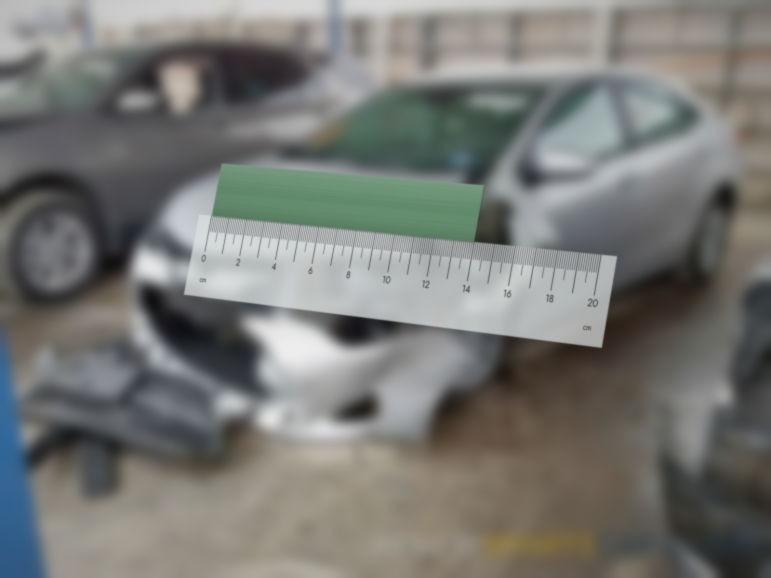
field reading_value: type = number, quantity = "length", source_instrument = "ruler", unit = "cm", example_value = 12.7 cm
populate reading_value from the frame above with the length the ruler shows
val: 14 cm
